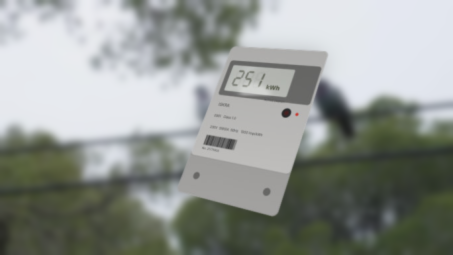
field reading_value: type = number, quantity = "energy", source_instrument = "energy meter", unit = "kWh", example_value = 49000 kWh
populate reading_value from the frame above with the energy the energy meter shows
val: 251 kWh
